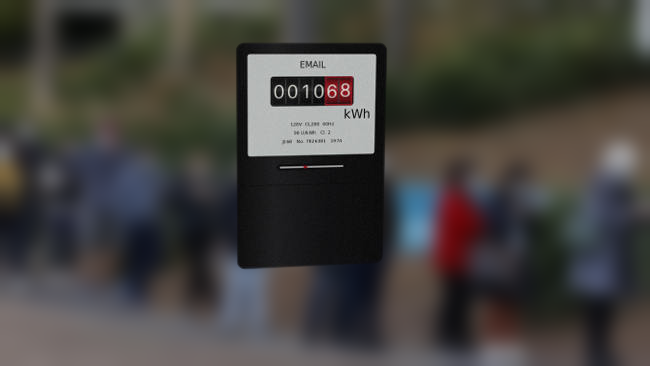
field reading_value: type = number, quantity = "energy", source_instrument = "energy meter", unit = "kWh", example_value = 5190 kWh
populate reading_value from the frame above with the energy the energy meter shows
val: 10.68 kWh
